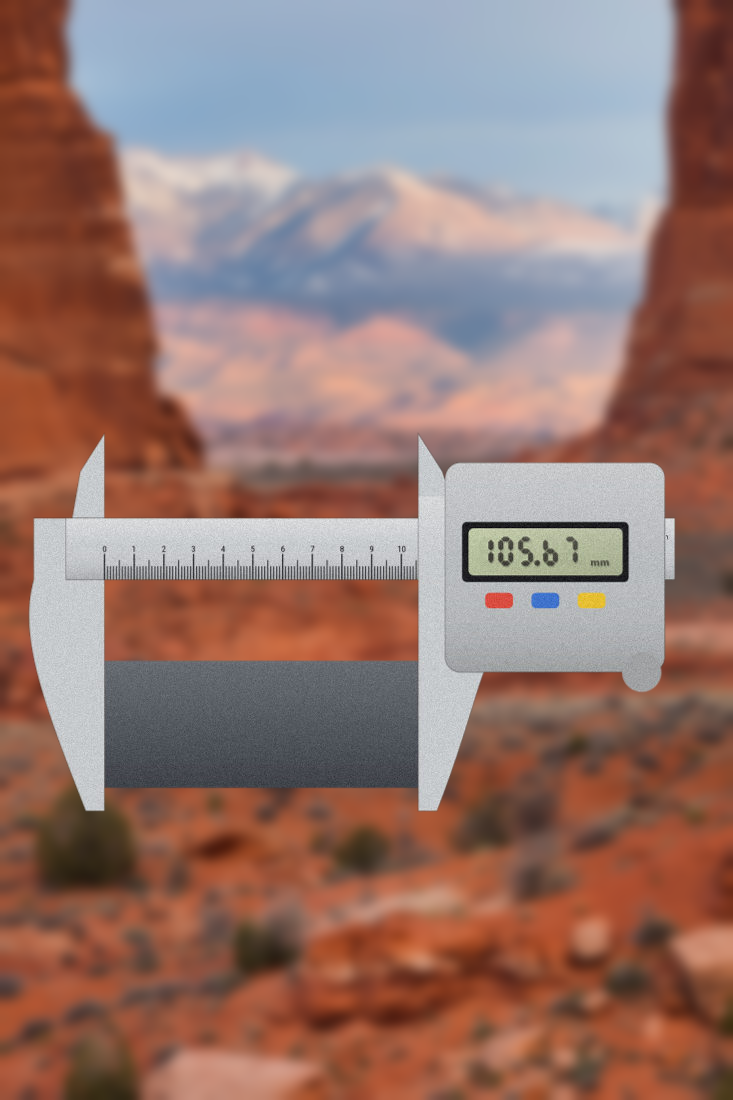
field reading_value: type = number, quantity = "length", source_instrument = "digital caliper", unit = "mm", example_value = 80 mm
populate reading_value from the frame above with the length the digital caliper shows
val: 105.67 mm
